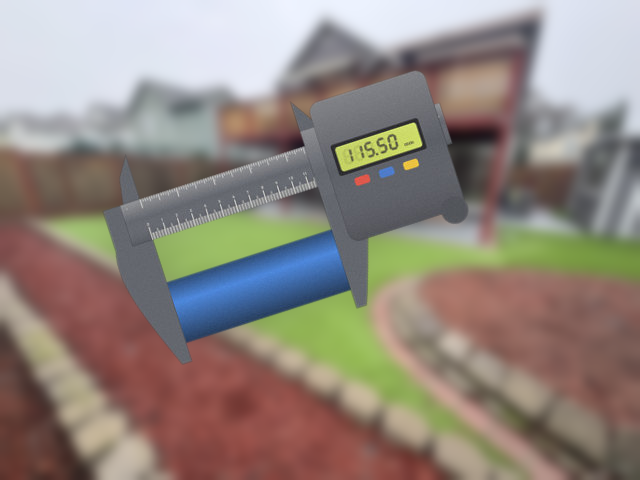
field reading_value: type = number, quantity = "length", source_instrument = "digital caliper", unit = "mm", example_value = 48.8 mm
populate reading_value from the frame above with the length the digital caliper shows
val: 115.50 mm
